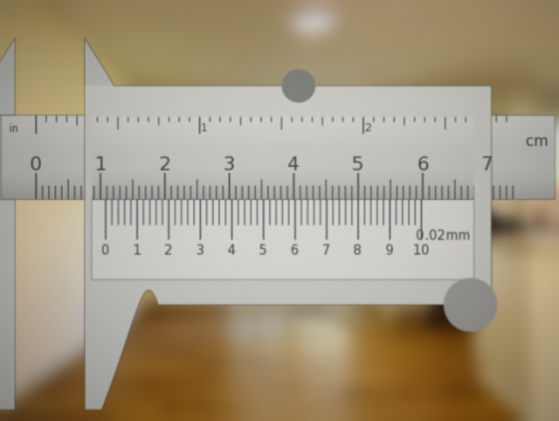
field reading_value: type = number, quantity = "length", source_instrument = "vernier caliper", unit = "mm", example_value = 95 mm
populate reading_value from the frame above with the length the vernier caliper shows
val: 10.8 mm
